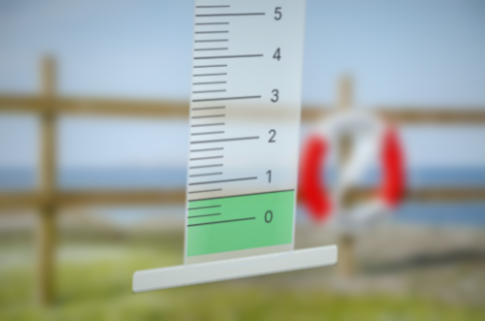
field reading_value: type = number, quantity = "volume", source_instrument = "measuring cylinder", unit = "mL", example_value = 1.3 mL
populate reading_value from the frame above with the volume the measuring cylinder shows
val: 0.6 mL
